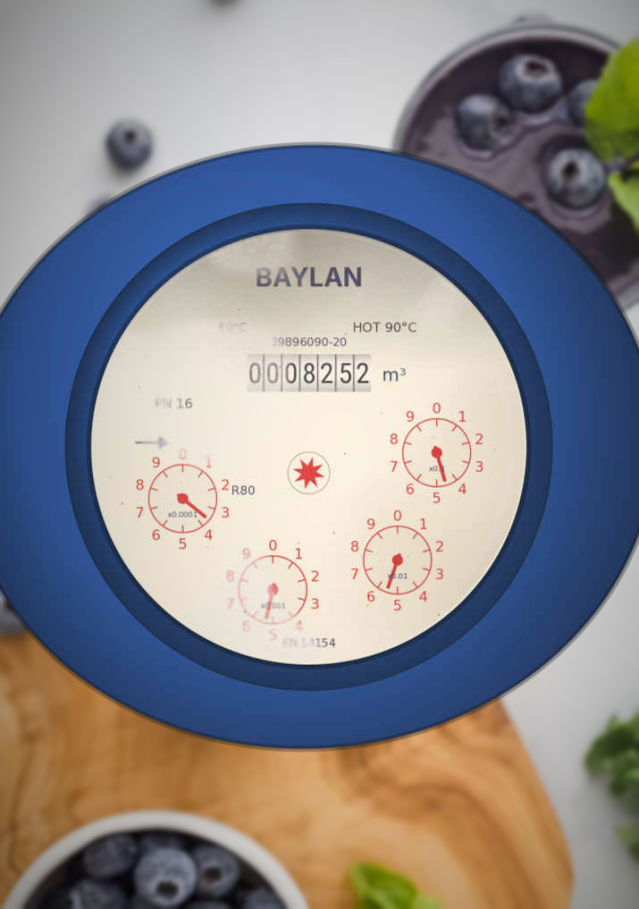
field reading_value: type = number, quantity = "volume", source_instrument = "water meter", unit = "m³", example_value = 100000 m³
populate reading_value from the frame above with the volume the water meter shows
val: 8252.4553 m³
